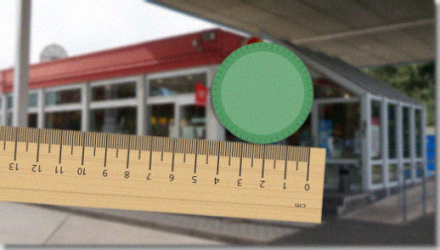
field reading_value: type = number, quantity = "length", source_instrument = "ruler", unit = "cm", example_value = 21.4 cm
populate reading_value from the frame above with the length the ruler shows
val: 4.5 cm
